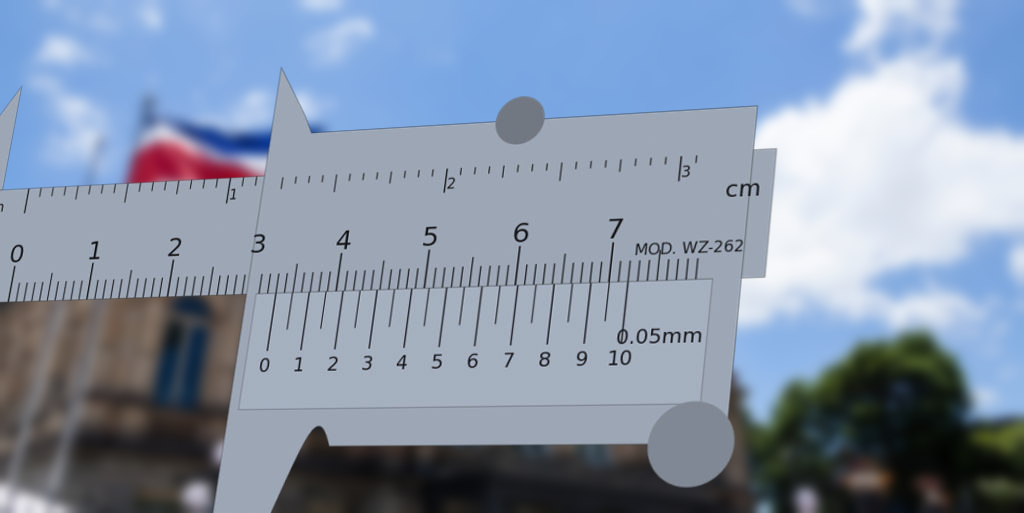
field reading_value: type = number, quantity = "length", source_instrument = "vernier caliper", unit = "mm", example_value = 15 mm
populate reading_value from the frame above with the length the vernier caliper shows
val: 33.0 mm
